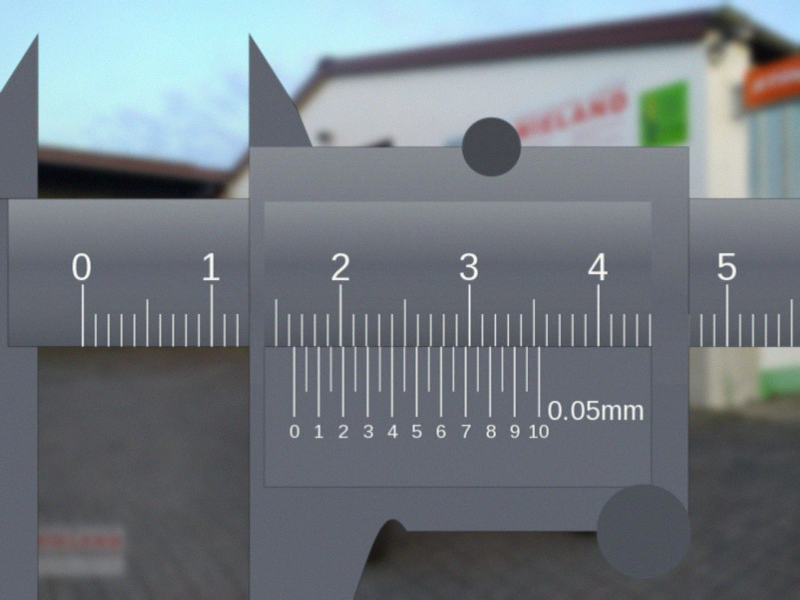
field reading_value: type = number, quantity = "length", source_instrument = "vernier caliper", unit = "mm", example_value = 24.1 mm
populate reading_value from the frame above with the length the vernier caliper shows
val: 16.4 mm
